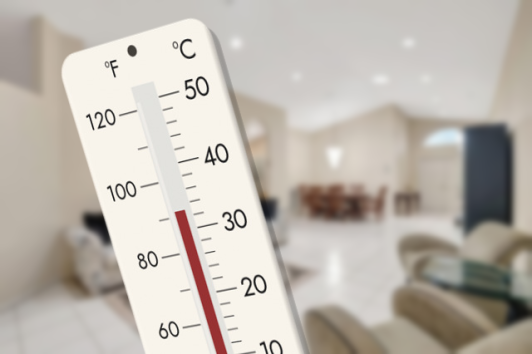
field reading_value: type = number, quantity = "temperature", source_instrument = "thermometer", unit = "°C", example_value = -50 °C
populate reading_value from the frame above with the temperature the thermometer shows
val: 33 °C
